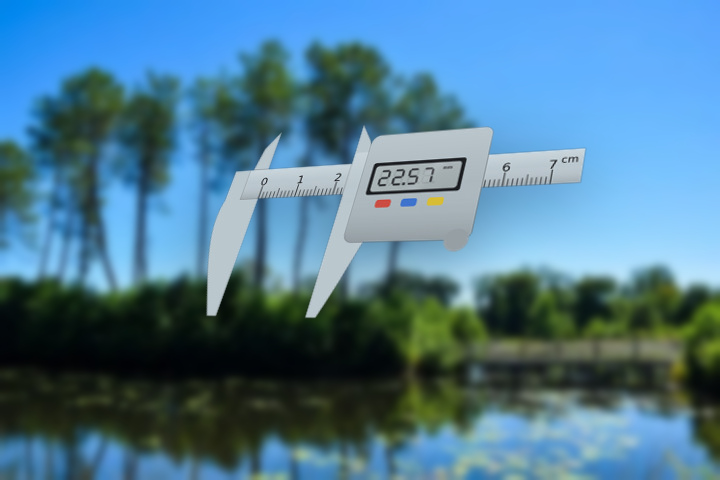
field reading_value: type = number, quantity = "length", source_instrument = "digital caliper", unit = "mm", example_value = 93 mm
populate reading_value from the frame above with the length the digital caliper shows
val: 22.57 mm
